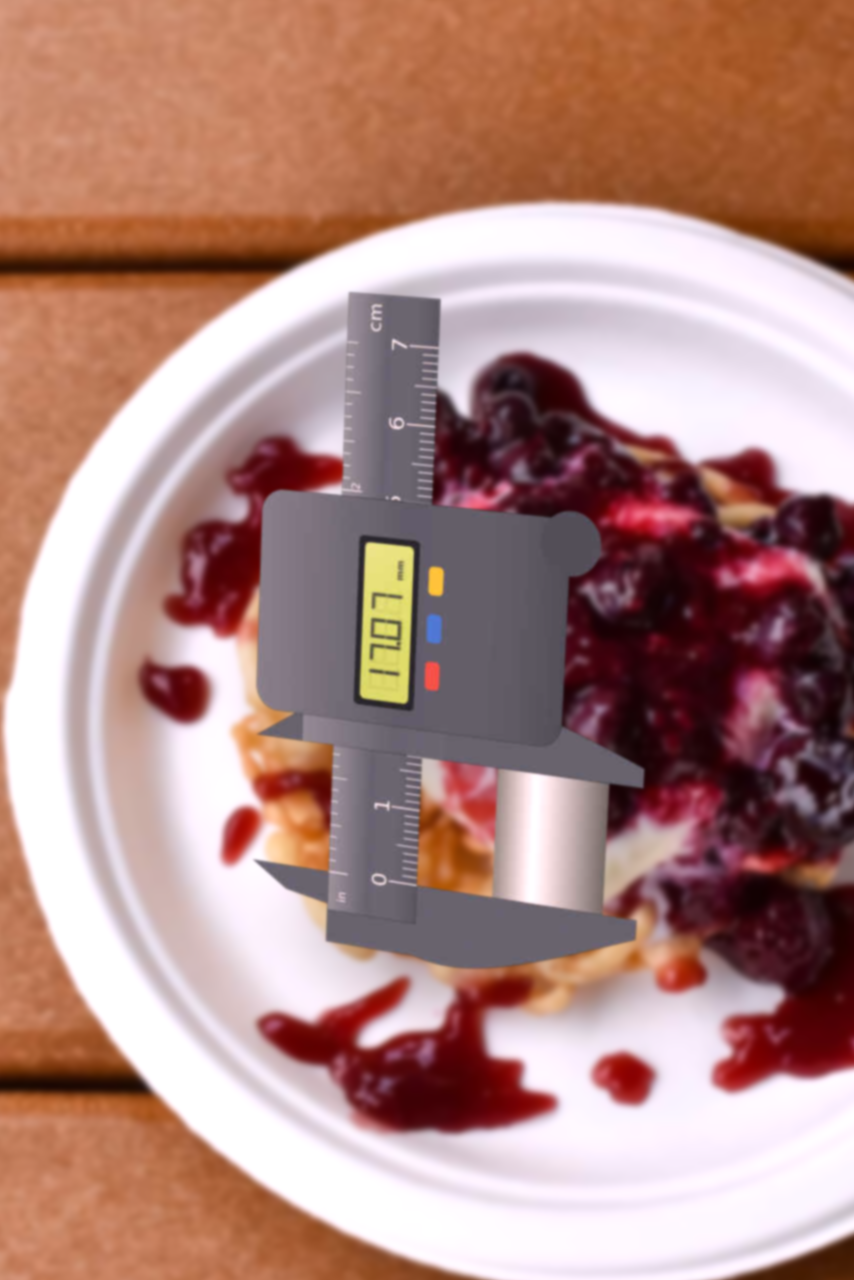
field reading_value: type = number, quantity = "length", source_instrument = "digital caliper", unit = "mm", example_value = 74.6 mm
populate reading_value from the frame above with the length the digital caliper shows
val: 17.07 mm
